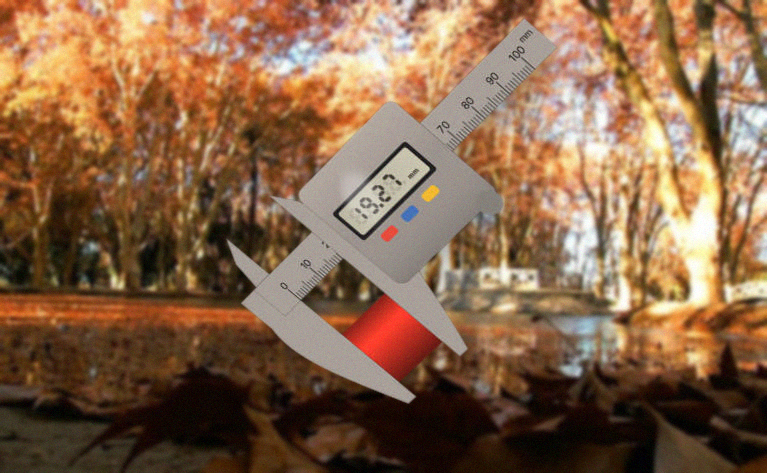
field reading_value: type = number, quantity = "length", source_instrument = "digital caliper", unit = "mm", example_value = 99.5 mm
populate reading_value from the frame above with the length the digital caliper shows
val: 19.27 mm
